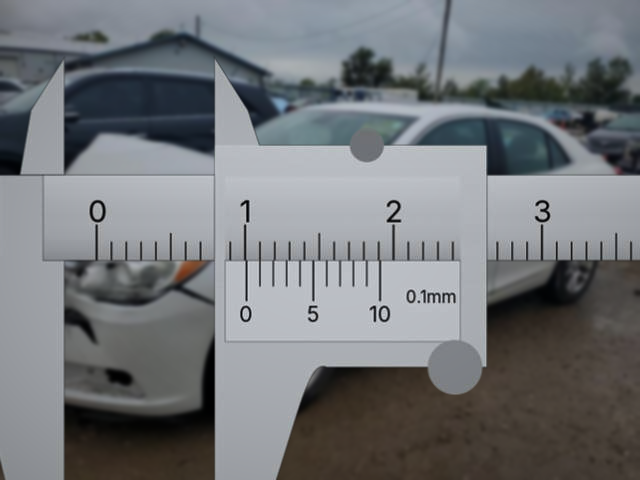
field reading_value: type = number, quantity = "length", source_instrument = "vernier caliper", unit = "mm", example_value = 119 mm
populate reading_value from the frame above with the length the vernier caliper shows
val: 10.1 mm
